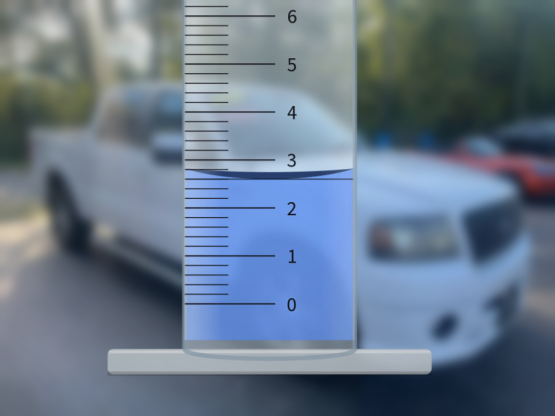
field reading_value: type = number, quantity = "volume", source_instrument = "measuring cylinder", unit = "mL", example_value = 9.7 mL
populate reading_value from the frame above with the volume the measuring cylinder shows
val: 2.6 mL
